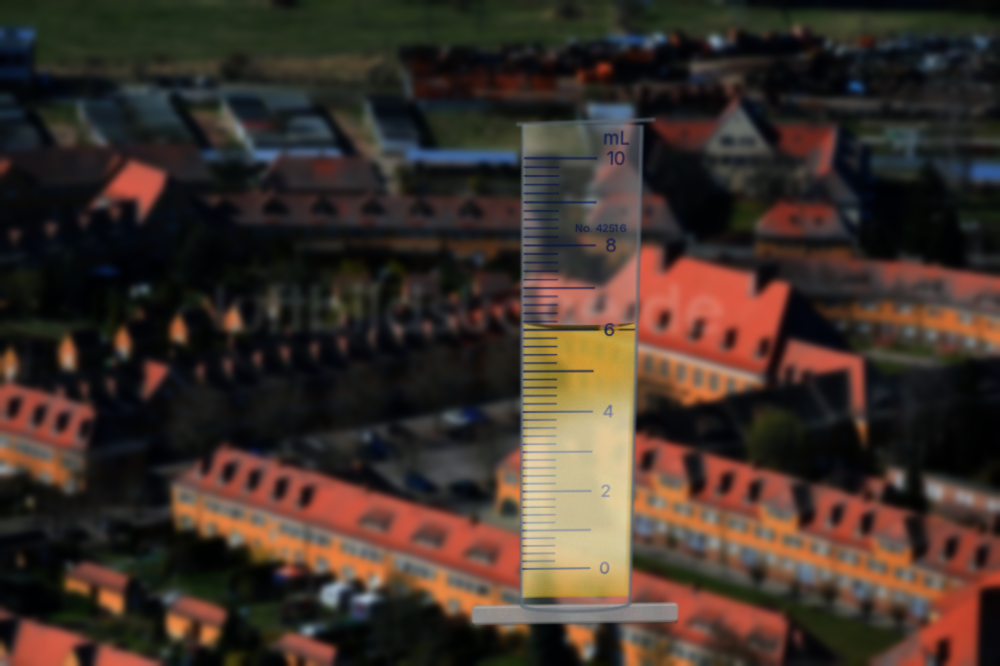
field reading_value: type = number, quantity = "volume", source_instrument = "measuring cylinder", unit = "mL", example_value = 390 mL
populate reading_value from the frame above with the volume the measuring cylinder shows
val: 6 mL
